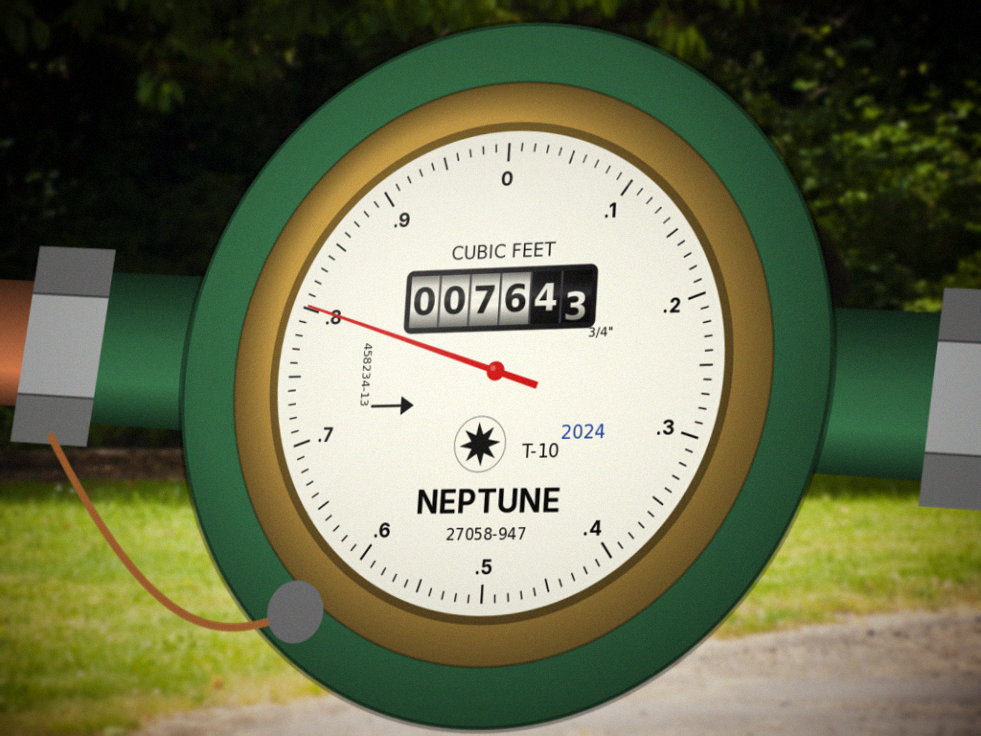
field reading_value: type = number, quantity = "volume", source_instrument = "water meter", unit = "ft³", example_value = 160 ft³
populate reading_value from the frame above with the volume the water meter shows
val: 7642.80 ft³
